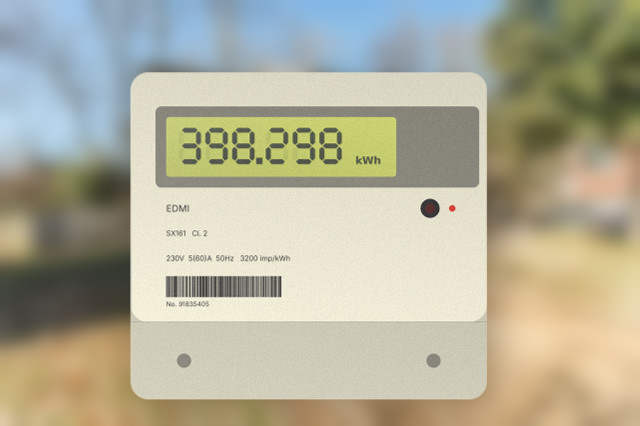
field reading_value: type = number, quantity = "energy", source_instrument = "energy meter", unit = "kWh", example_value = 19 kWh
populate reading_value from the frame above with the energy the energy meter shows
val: 398.298 kWh
